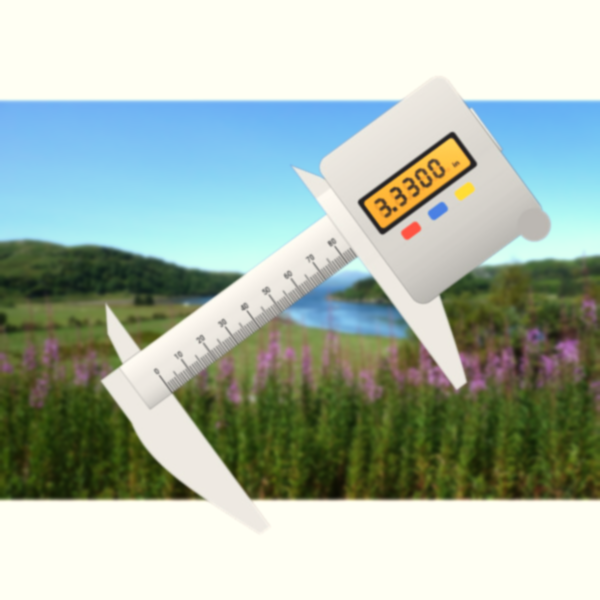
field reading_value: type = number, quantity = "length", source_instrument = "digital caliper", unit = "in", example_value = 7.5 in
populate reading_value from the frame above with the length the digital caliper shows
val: 3.3300 in
